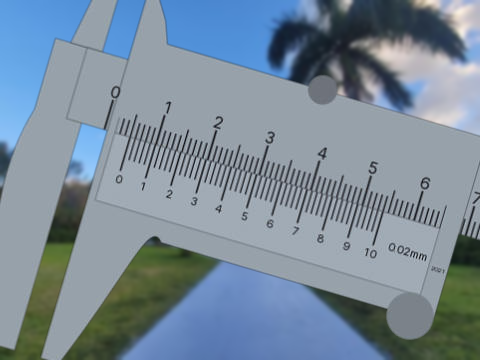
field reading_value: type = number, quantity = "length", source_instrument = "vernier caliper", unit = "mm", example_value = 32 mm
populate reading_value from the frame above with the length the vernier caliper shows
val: 5.0 mm
